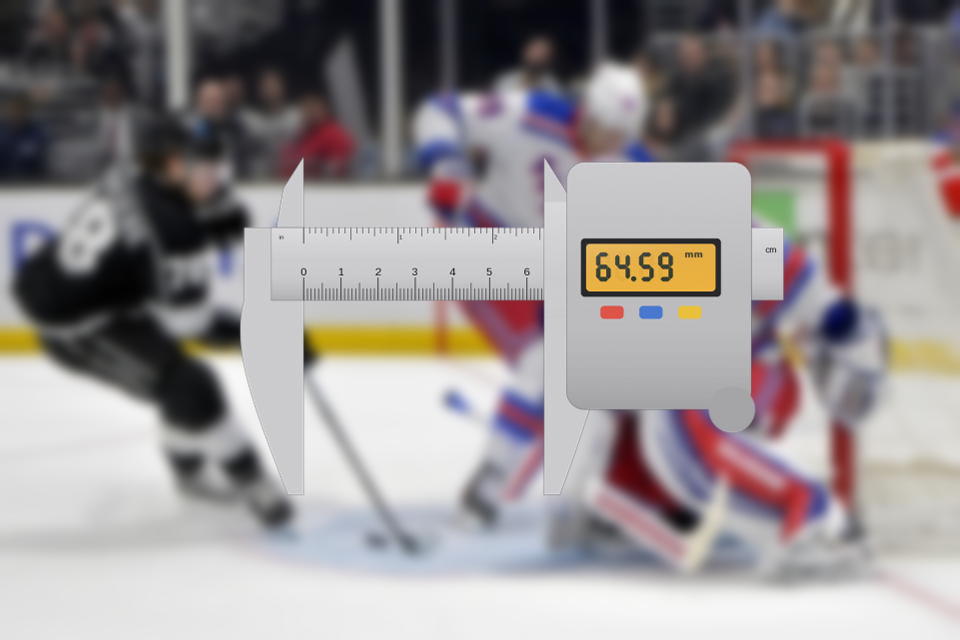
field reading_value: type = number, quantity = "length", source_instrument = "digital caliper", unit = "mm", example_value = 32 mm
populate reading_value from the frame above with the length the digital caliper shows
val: 64.59 mm
